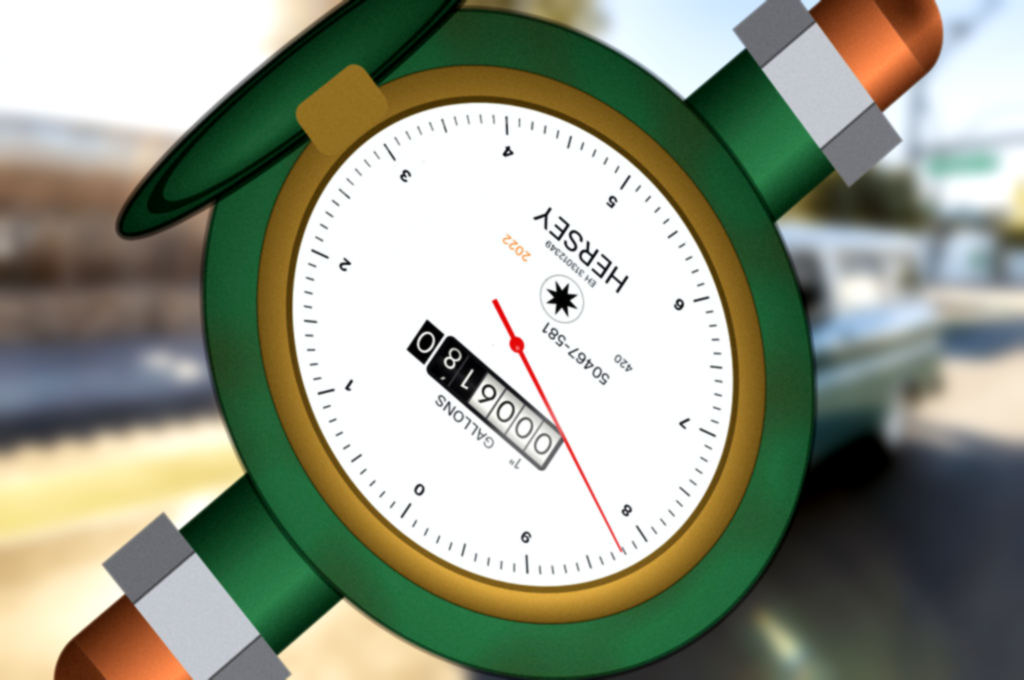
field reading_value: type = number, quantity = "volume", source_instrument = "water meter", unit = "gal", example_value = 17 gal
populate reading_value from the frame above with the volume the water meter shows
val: 6178.2 gal
